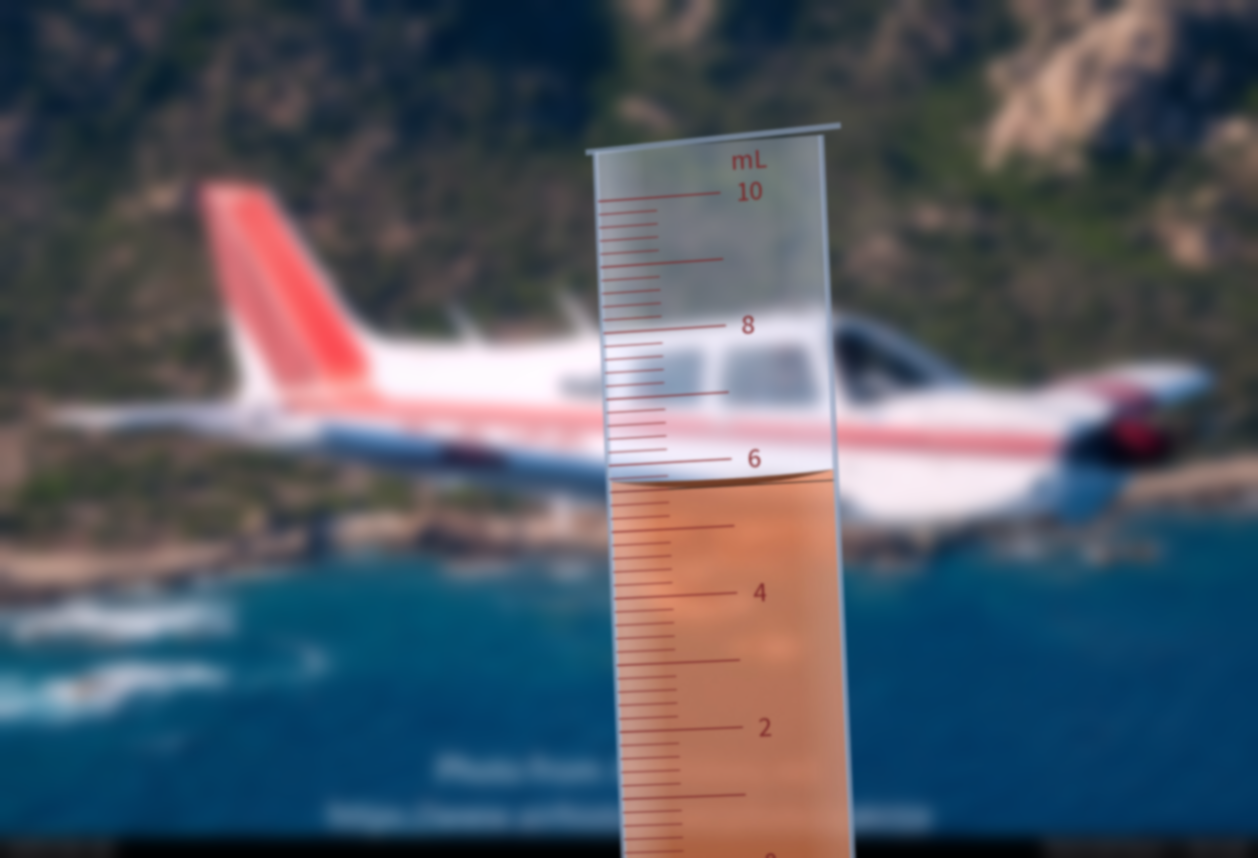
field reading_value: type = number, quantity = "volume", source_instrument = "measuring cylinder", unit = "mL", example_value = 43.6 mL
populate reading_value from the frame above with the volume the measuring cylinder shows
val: 5.6 mL
